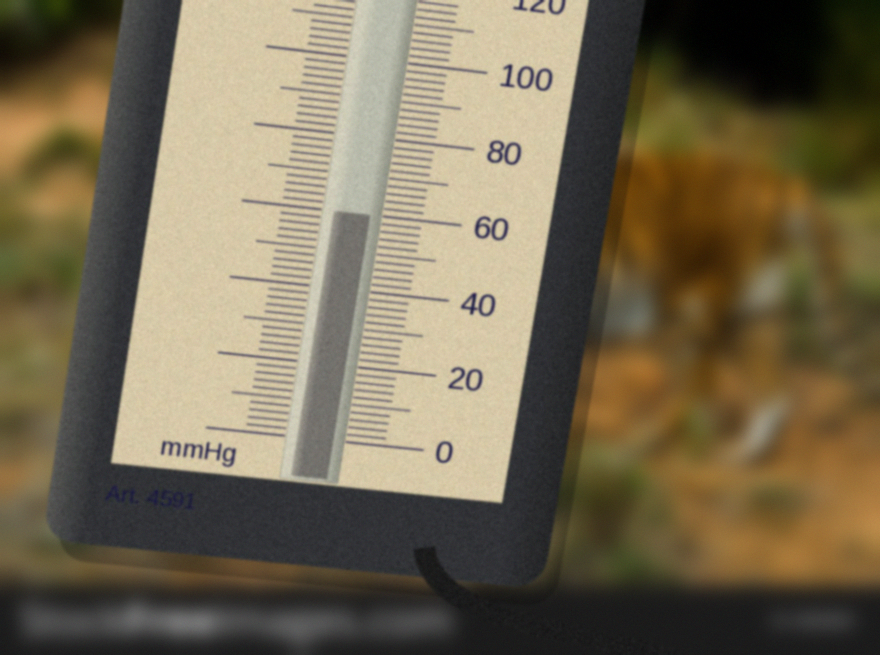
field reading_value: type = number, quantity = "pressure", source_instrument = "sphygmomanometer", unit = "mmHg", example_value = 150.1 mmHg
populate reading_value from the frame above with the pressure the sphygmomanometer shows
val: 60 mmHg
